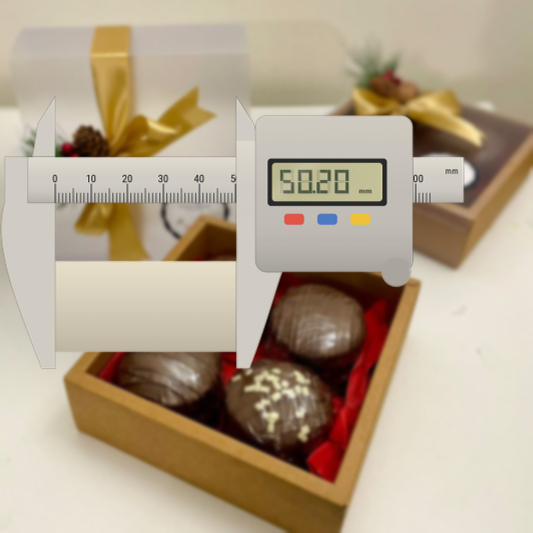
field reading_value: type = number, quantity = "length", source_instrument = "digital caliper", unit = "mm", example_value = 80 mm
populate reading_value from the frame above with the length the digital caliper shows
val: 50.20 mm
